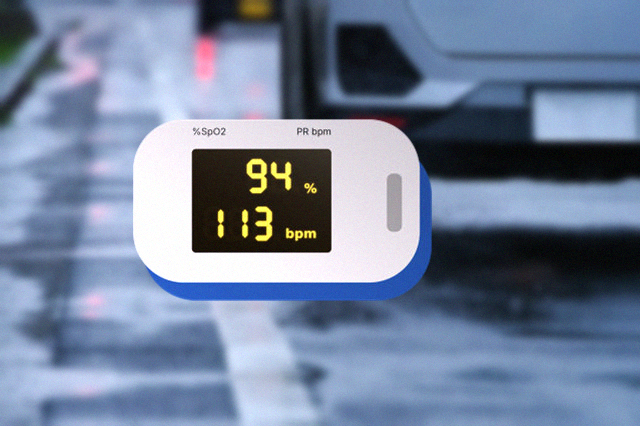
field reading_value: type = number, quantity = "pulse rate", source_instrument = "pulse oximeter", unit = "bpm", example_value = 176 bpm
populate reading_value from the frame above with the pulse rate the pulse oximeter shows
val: 113 bpm
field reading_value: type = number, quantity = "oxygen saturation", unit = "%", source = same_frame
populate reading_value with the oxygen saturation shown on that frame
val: 94 %
